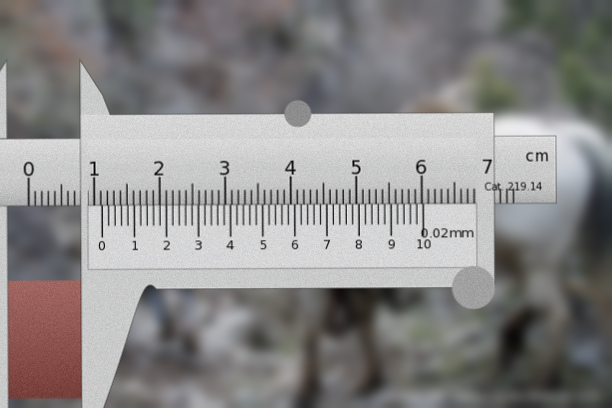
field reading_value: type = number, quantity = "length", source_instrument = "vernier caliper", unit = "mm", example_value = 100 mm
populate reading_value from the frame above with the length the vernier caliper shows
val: 11.2 mm
